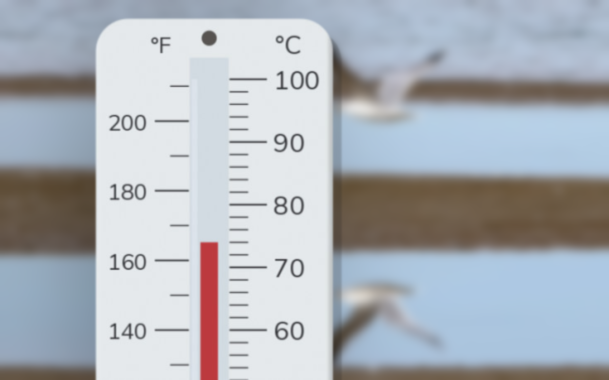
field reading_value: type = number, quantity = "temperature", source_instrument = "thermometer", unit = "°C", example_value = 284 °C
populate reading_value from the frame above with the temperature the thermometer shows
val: 74 °C
